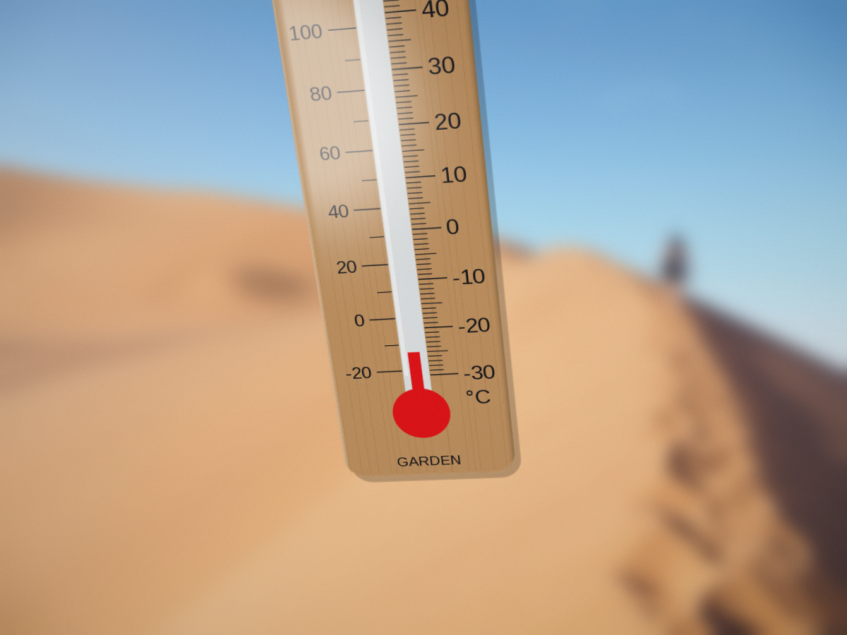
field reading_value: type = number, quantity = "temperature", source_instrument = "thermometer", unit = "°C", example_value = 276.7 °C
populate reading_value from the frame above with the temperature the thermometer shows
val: -25 °C
